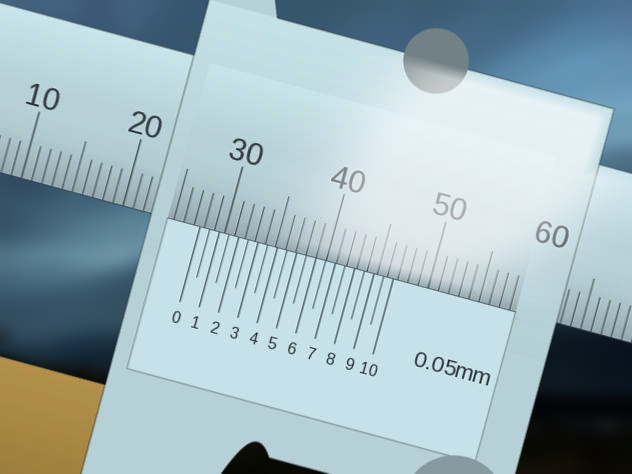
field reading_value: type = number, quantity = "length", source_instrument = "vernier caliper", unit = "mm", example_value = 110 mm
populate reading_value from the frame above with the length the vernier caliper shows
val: 27.6 mm
